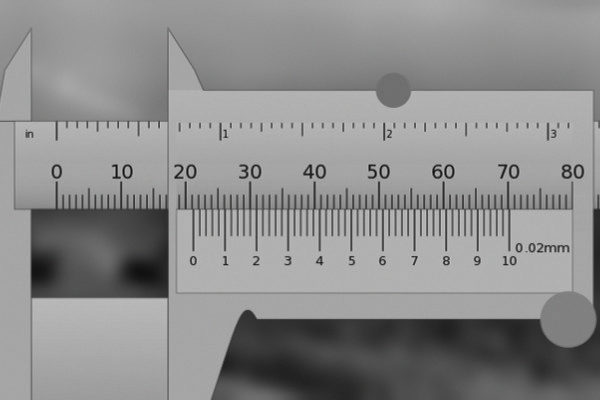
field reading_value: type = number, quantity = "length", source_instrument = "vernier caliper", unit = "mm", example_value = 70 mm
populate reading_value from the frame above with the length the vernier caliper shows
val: 21.2 mm
